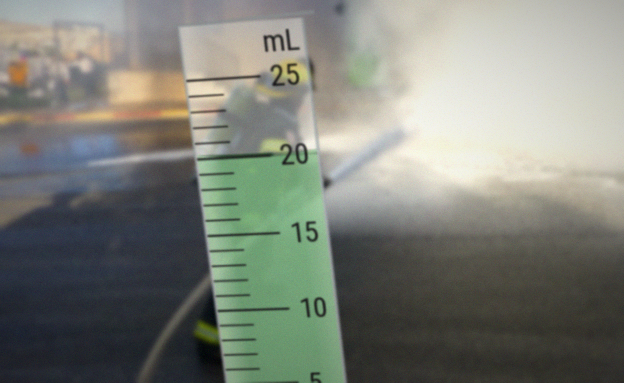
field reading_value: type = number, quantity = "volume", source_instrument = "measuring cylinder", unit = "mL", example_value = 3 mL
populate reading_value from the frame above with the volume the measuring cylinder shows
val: 20 mL
